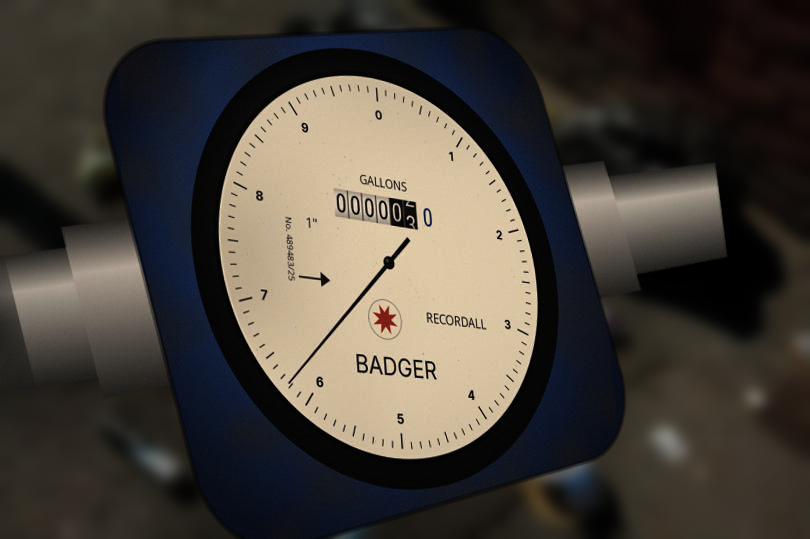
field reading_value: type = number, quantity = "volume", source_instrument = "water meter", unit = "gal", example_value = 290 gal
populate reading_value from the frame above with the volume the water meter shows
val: 26.2 gal
